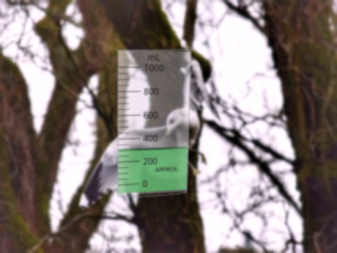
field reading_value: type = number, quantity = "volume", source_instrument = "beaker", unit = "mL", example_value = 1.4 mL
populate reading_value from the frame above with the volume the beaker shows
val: 300 mL
